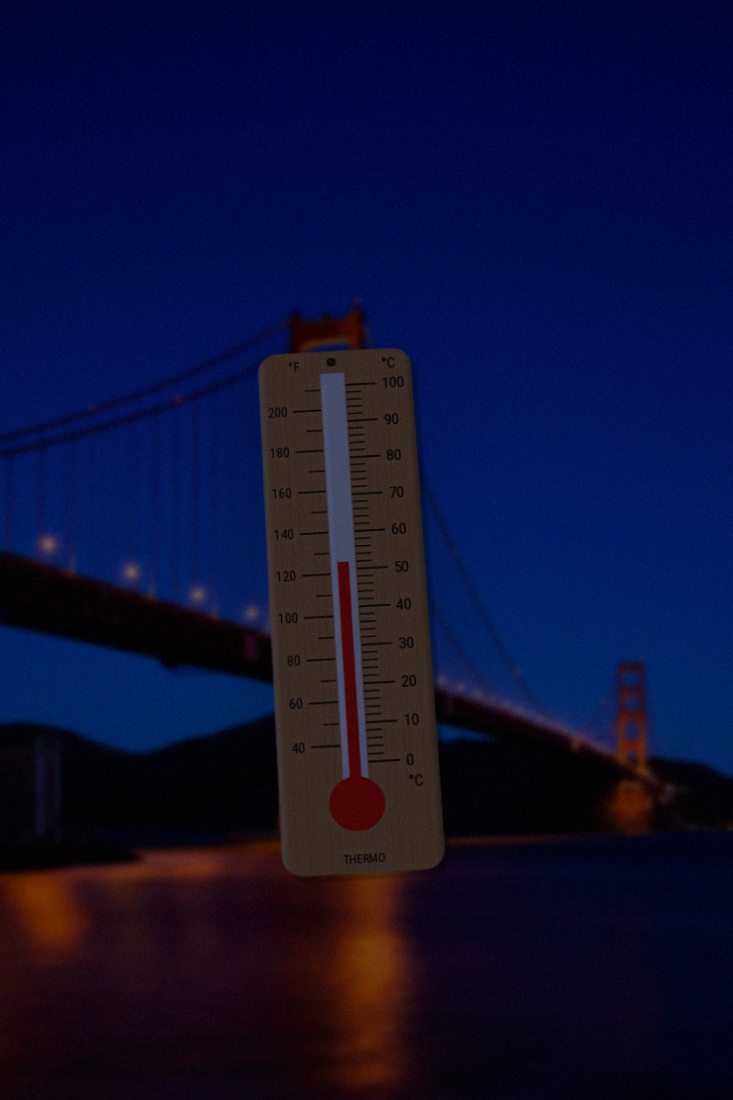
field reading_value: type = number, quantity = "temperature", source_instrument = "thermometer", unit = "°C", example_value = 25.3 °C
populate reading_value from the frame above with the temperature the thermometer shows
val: 52 °C
